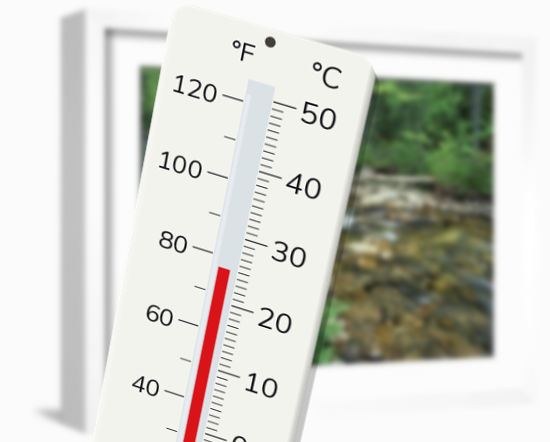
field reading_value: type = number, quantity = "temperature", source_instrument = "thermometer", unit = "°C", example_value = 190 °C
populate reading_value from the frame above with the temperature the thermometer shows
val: 25 °C
